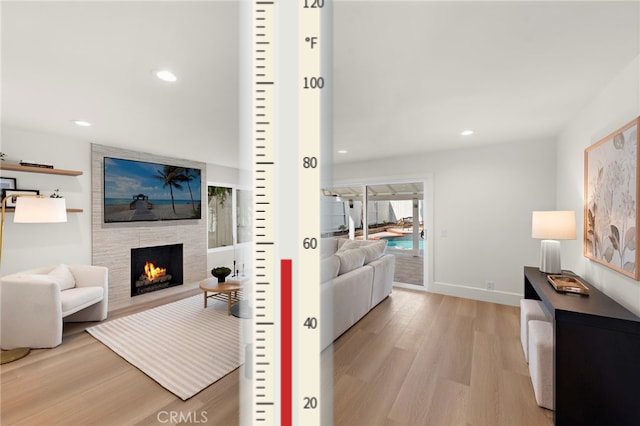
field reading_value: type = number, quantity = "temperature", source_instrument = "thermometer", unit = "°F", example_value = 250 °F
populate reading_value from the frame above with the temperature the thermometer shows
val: 56 °F
